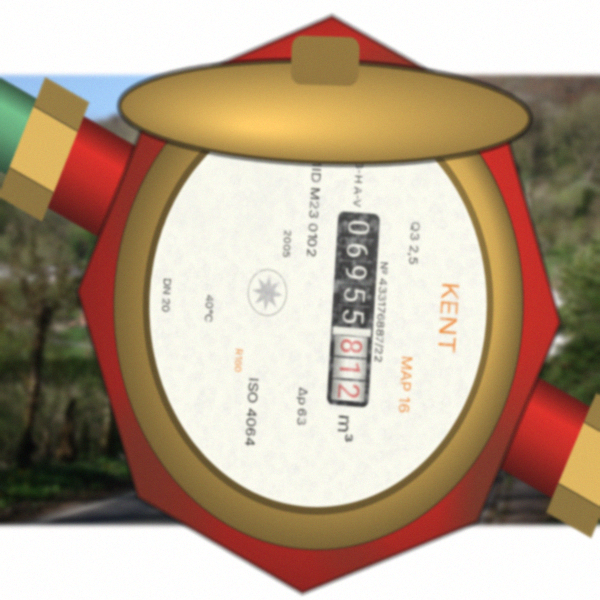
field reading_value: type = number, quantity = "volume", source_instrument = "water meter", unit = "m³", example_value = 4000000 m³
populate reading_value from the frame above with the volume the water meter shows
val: 6955.812 m³
